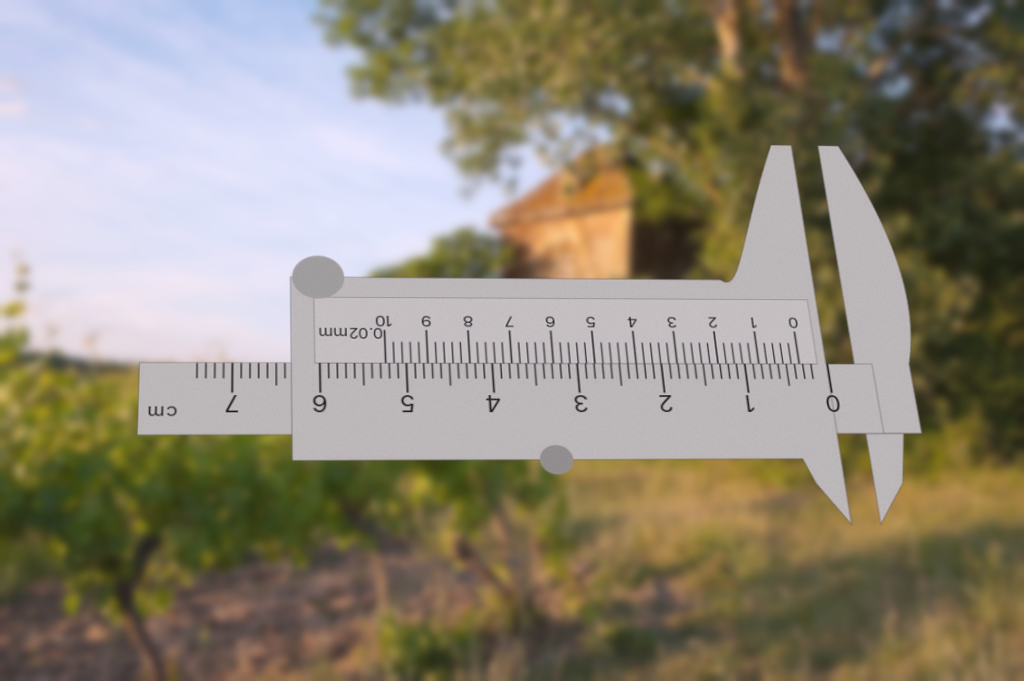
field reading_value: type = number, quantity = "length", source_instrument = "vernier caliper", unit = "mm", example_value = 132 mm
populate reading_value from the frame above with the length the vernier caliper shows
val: 3.4 mm
